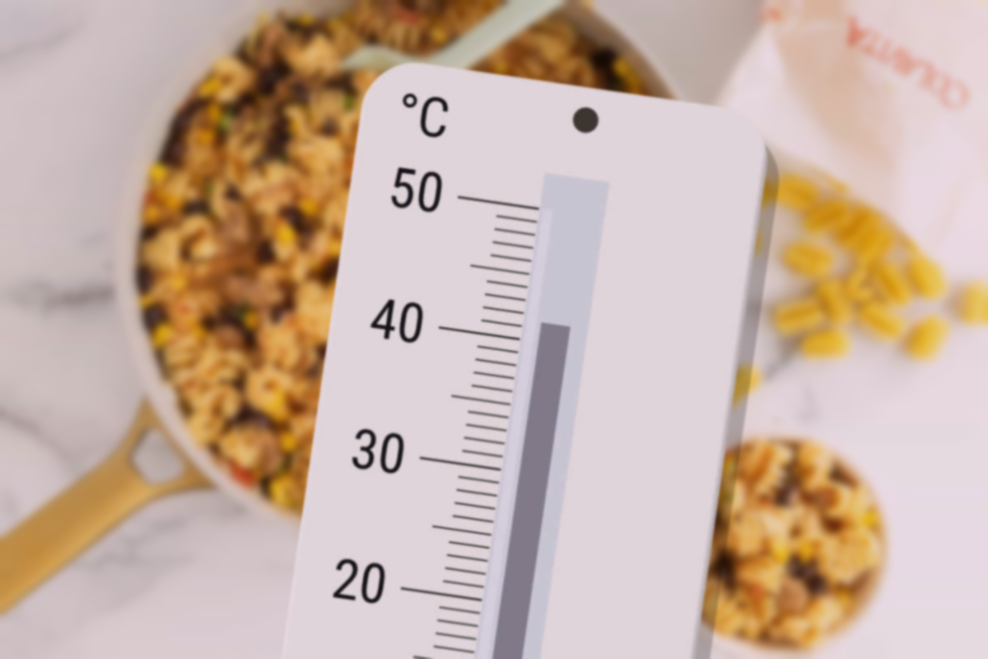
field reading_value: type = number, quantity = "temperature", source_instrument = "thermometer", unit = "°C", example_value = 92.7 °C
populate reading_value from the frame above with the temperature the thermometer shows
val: 41.5 °C
